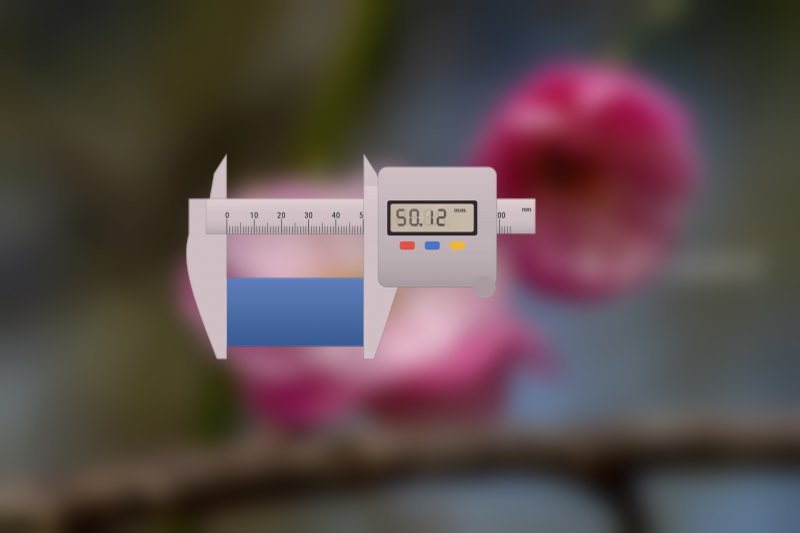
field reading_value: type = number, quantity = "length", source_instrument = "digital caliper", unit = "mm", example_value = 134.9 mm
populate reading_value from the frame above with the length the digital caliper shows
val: 50.12 mm
